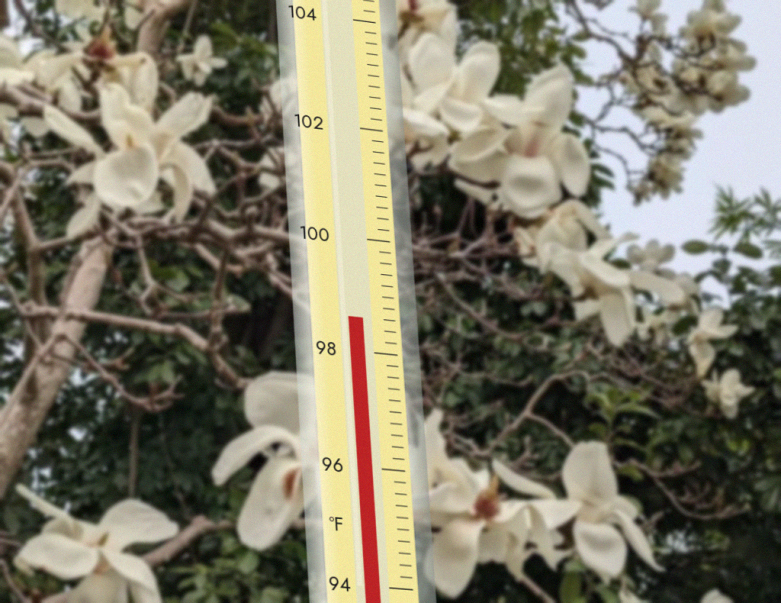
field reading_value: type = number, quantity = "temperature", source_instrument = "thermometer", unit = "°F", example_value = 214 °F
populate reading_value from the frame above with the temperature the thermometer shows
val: 98.6 °F
